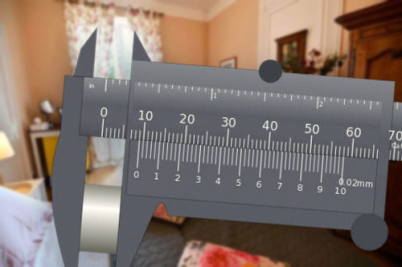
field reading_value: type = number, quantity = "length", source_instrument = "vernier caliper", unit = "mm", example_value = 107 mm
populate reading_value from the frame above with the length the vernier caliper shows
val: 9.0 mm
